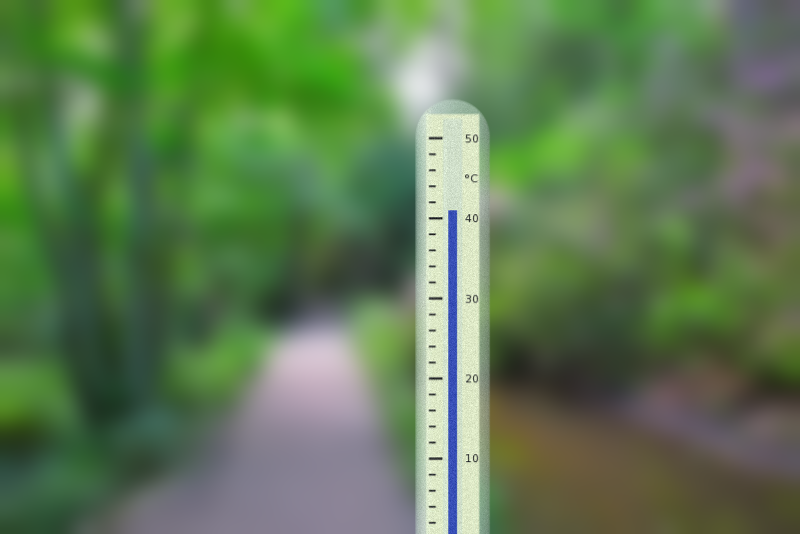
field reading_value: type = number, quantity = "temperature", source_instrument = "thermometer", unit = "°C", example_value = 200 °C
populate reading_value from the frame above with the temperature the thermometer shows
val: 41 °C
